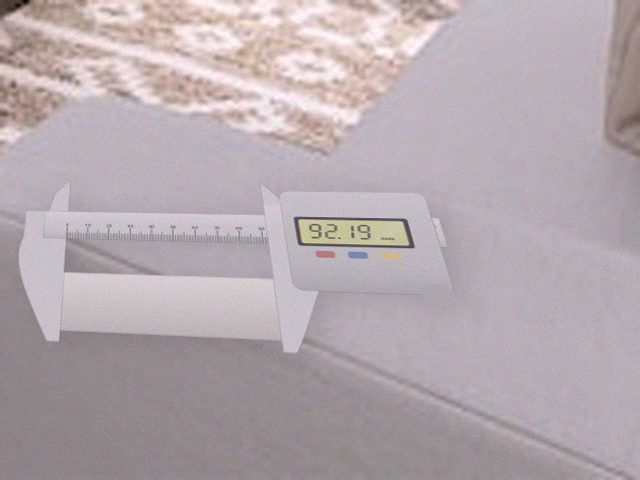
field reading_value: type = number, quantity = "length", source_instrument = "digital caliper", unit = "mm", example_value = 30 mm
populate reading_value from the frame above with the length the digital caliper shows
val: 92.19 mm
